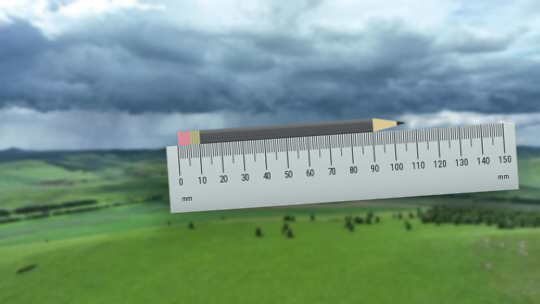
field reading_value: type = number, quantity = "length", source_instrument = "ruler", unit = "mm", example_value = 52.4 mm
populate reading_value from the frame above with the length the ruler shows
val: 105 mm
